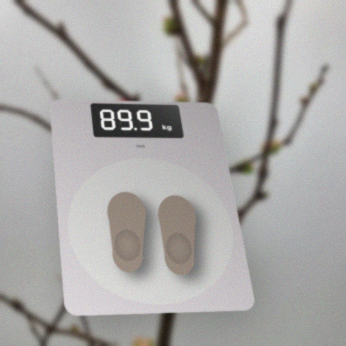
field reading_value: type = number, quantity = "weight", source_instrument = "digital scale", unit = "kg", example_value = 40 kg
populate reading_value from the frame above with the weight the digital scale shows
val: 89.9 kg
